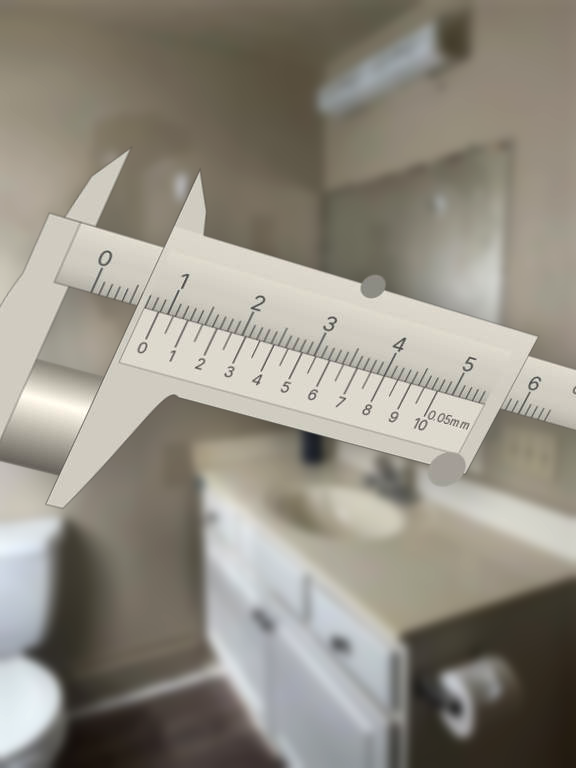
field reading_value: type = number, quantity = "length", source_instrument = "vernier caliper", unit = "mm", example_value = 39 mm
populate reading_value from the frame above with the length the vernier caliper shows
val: 8.8 mm
